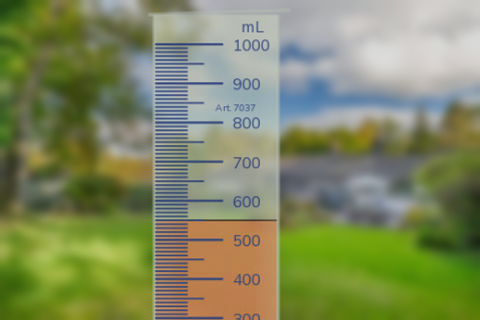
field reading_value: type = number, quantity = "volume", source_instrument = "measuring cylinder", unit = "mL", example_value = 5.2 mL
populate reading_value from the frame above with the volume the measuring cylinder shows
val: 550 mL
